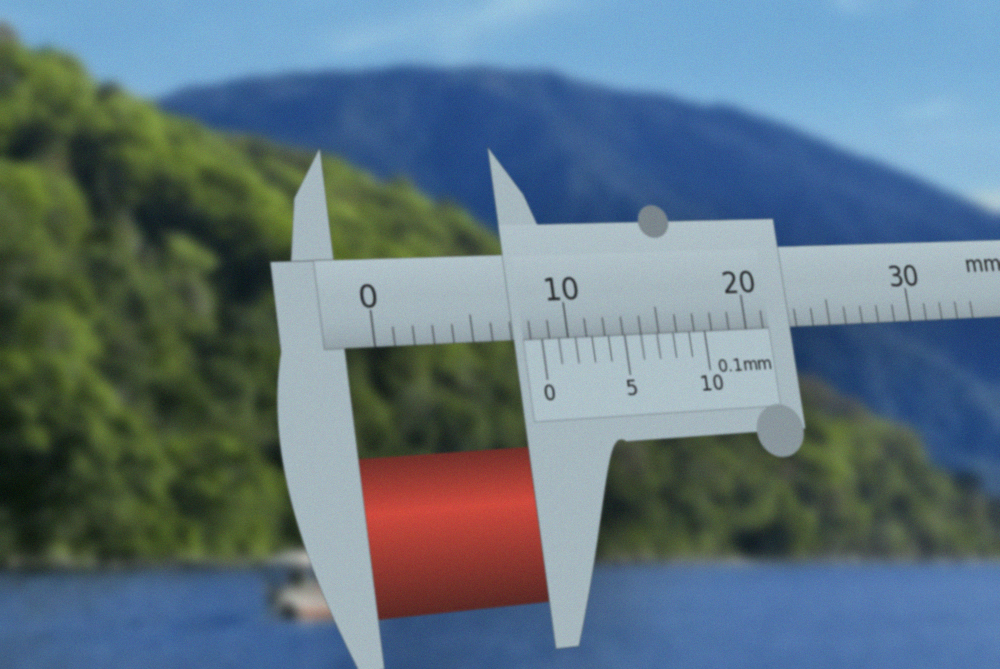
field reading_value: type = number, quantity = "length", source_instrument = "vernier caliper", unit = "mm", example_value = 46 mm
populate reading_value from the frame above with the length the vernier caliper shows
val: 8.6 mm
